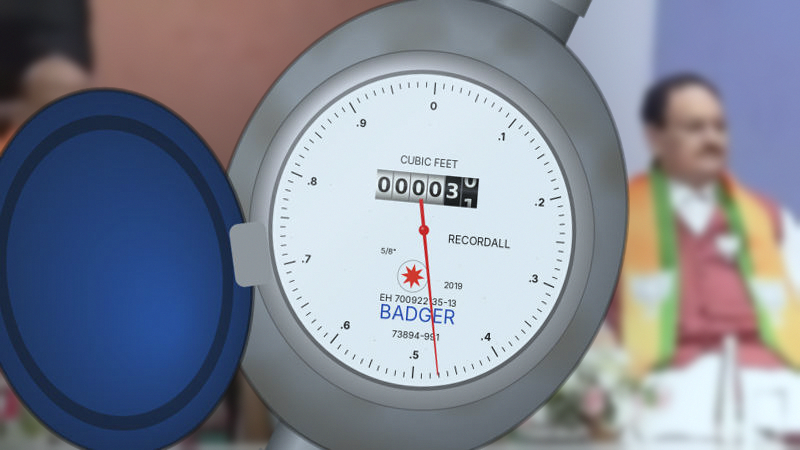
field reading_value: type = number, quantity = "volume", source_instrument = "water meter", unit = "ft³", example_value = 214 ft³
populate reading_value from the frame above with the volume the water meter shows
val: 30.47 ft³
